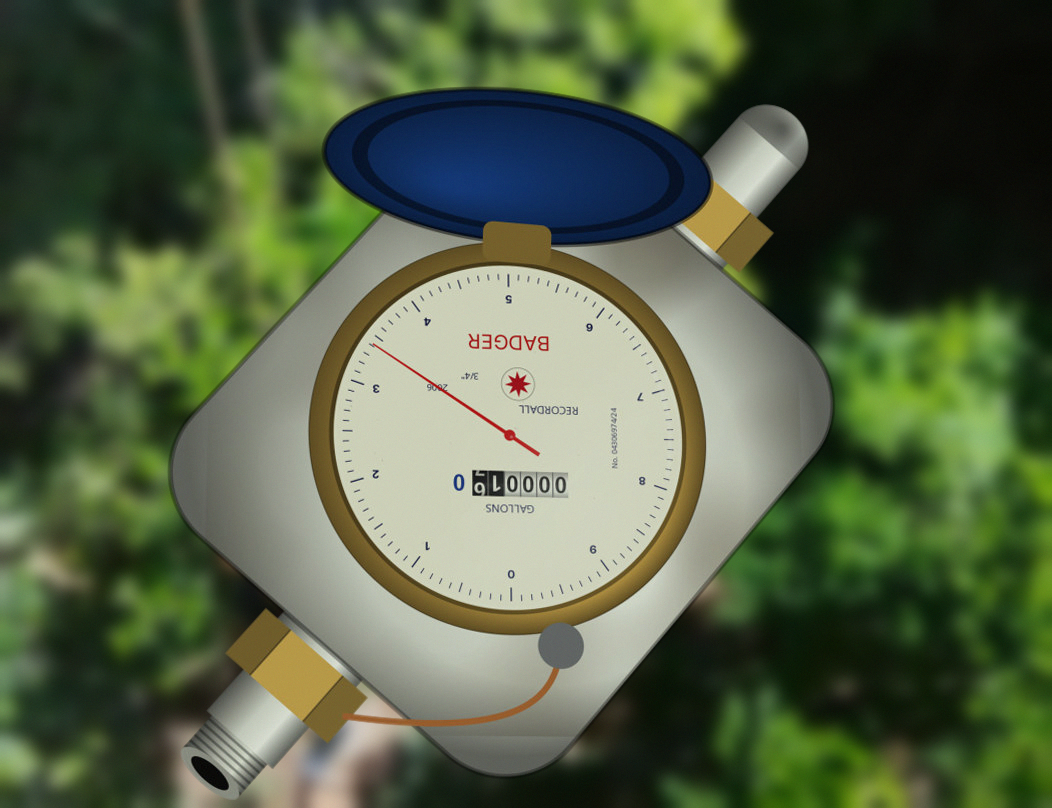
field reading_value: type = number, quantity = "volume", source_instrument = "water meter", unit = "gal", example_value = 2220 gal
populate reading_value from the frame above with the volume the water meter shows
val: 163.4 gal
